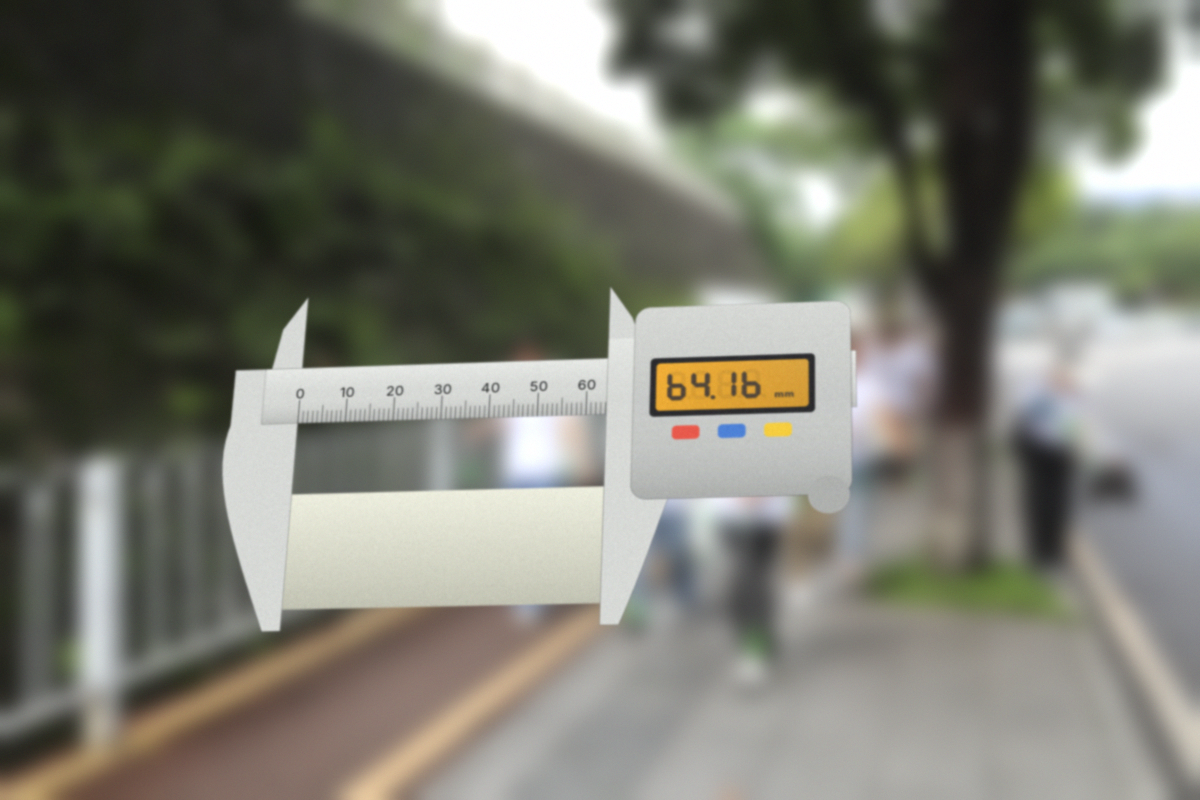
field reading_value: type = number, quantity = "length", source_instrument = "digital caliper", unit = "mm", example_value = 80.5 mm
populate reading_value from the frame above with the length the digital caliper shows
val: 64.16 mm
